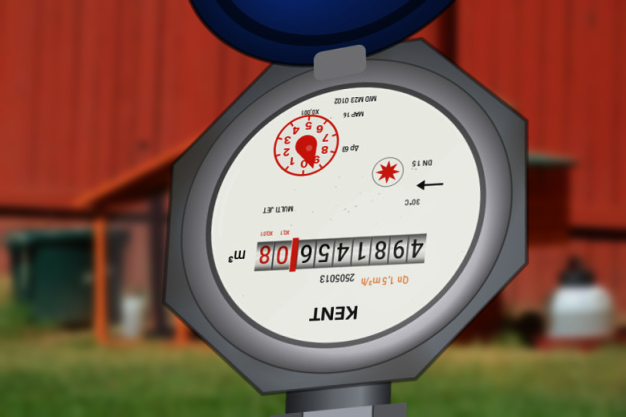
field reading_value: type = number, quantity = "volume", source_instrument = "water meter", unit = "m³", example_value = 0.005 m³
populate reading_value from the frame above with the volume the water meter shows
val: 4981456.079 m³
